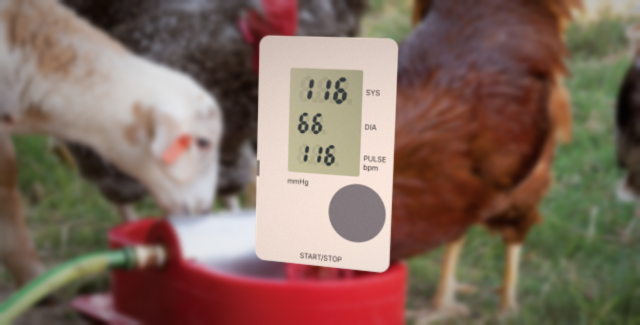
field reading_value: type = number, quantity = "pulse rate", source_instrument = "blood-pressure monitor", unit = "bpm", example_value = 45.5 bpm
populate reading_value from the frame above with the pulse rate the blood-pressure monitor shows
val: 116 bpm
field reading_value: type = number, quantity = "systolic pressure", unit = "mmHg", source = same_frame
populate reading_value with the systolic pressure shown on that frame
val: 116 mmHg
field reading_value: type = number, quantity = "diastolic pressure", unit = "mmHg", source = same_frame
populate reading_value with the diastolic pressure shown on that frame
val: 66 mmHg
